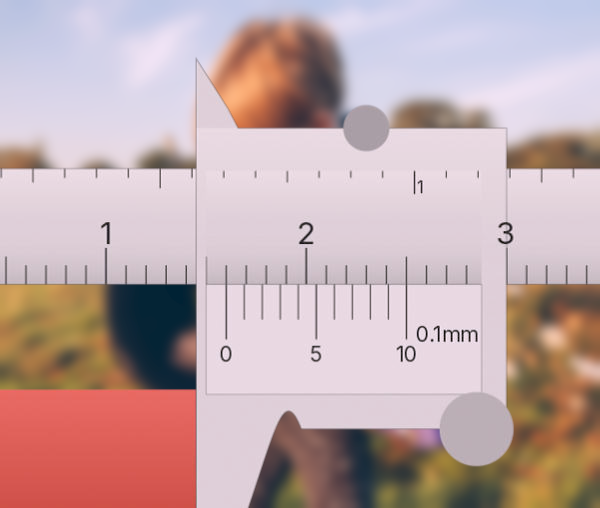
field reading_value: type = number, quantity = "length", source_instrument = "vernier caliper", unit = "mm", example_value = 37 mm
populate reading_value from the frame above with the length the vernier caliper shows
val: 16.0 mm
